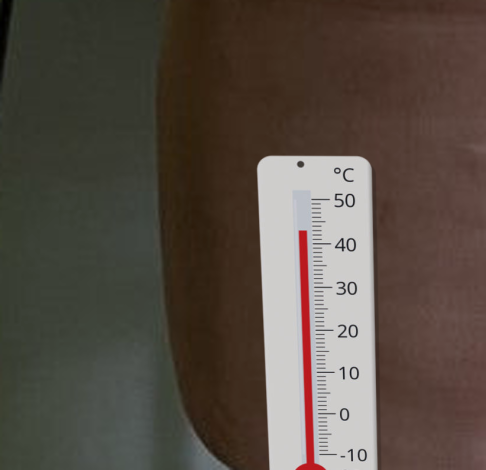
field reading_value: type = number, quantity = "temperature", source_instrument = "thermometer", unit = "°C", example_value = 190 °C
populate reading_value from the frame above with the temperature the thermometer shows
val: 43 °C
